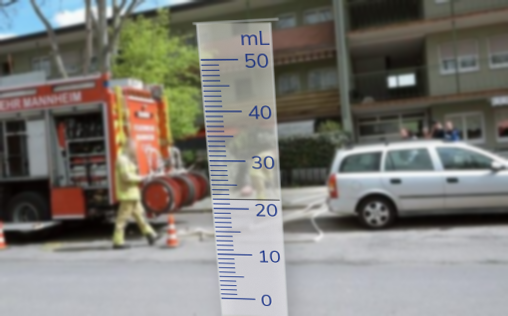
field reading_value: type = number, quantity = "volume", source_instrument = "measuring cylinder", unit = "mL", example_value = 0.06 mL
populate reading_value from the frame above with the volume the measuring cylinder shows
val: 22 mL
